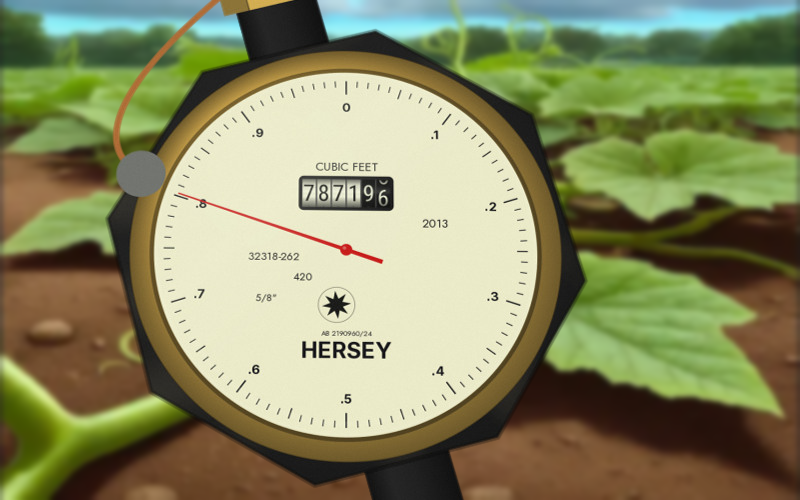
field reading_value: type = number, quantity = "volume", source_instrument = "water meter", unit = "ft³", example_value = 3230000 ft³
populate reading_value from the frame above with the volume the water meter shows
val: 787195.80 ft³
